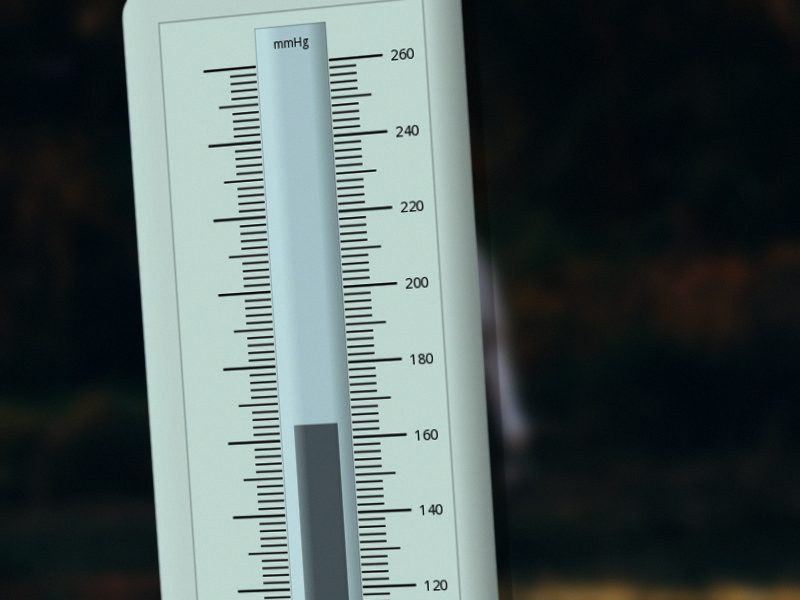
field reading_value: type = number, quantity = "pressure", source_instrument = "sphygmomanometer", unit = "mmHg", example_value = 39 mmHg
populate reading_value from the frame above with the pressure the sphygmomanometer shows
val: 164 mmHg
